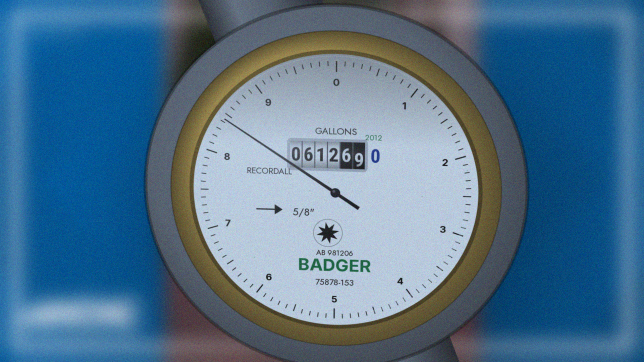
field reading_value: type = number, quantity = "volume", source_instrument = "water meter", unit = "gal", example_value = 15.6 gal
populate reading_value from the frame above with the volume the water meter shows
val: 612688.4 gal
